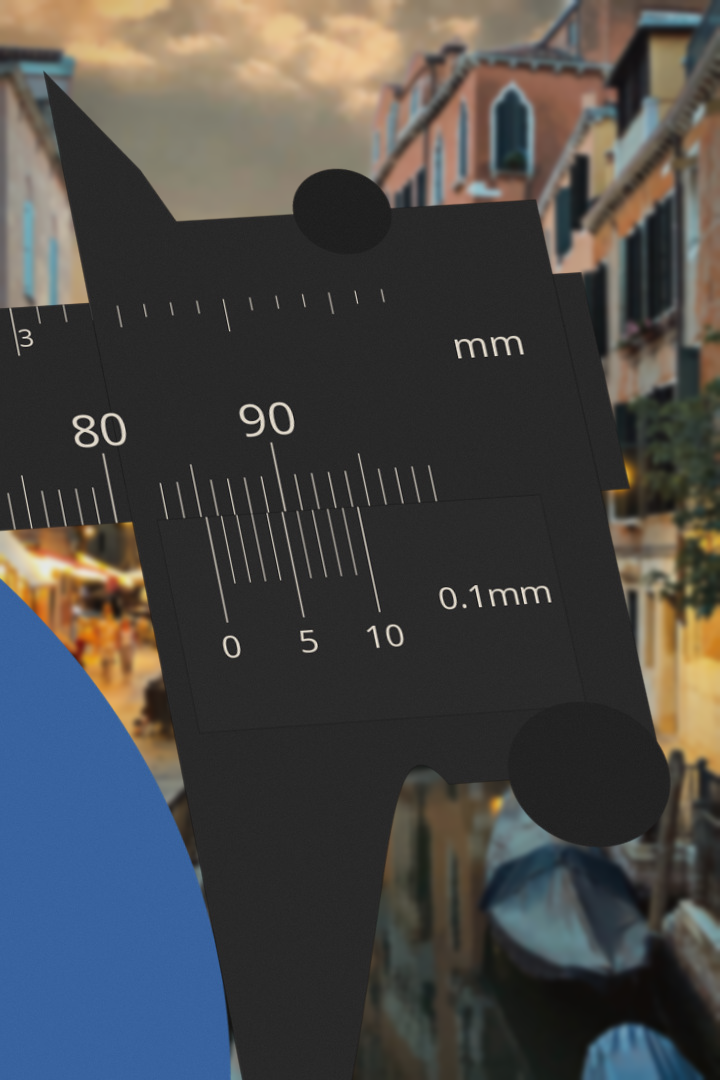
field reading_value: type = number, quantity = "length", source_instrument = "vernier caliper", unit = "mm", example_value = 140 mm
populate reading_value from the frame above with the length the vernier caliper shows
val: 85.3 mm
